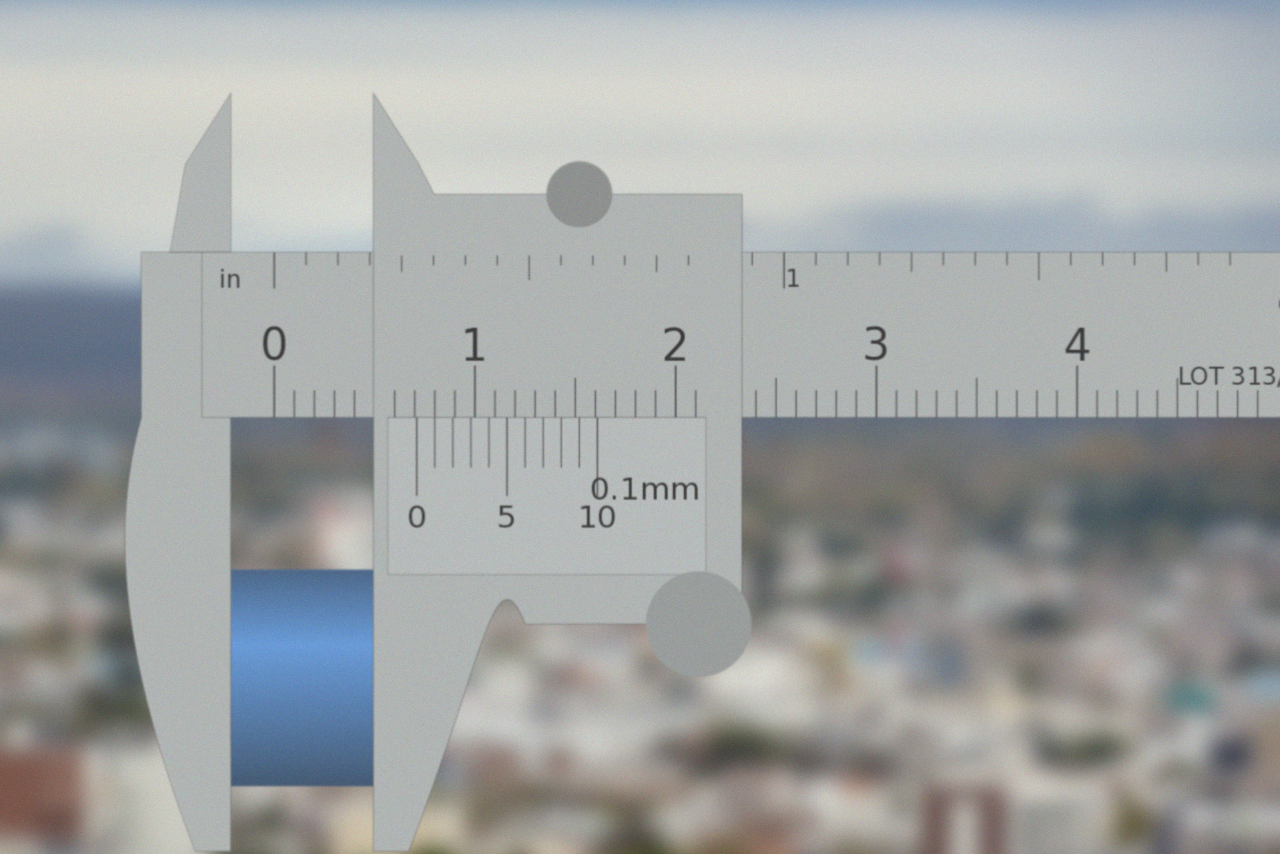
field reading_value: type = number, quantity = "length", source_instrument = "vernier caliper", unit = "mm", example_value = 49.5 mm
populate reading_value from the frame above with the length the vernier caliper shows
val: 7.1 mm
